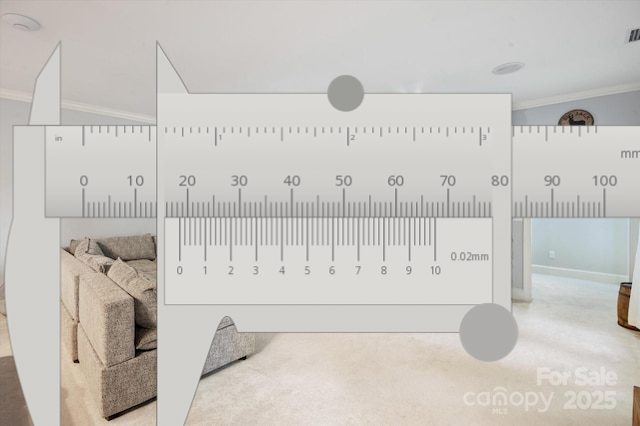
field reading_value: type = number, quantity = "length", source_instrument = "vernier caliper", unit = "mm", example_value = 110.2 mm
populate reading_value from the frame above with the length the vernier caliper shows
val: 18.5 mm
